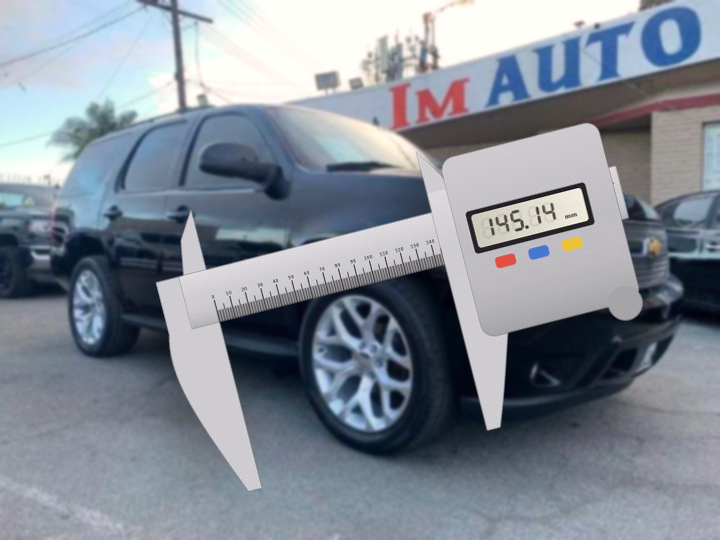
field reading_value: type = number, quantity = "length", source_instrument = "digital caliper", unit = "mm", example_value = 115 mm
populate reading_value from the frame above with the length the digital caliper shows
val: 145.14 mm
